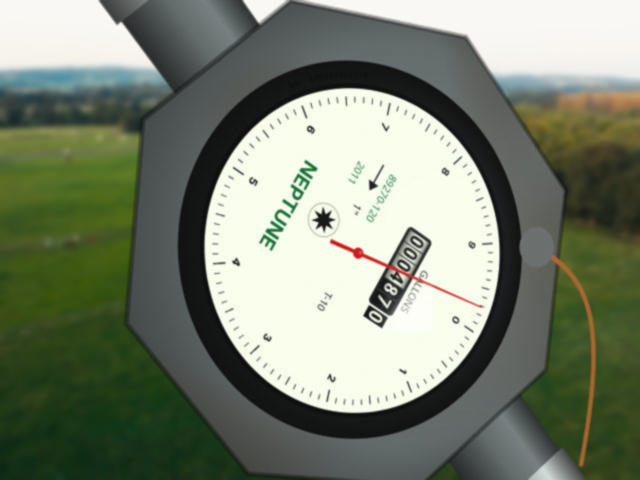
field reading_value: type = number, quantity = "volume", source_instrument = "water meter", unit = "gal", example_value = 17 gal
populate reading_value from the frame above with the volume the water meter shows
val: 4869.7 gal
